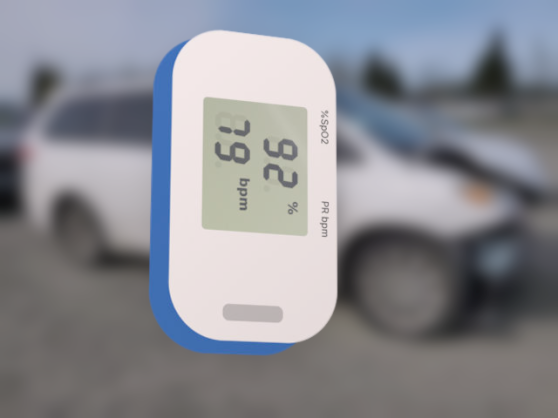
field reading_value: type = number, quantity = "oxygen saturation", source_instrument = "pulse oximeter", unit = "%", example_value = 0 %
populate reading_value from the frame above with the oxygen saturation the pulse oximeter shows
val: 92 %
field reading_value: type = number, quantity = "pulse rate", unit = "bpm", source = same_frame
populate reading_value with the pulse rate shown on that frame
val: 79 bpm
